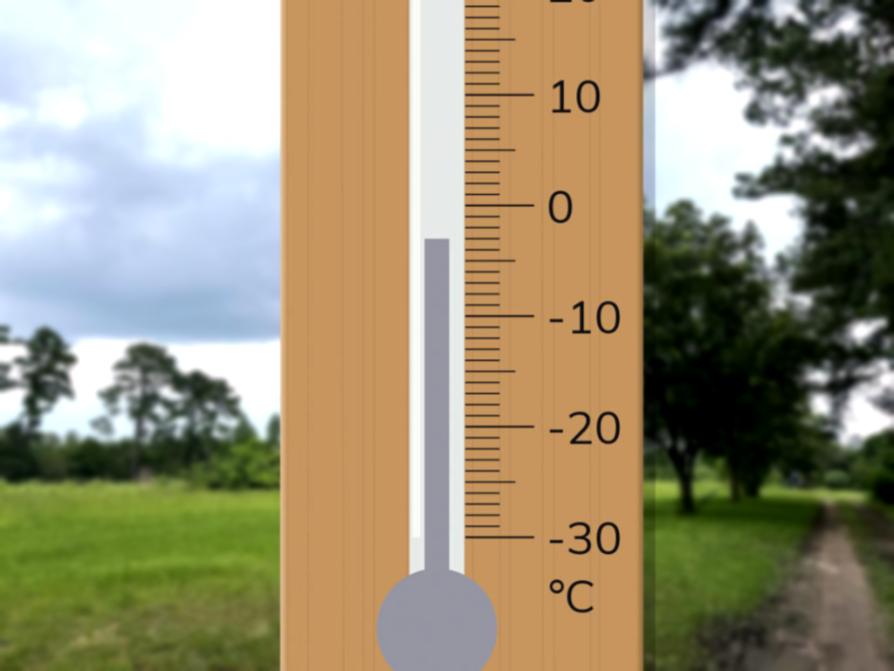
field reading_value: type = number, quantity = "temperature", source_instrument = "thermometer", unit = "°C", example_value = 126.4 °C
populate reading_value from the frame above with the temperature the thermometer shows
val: -3 °C
